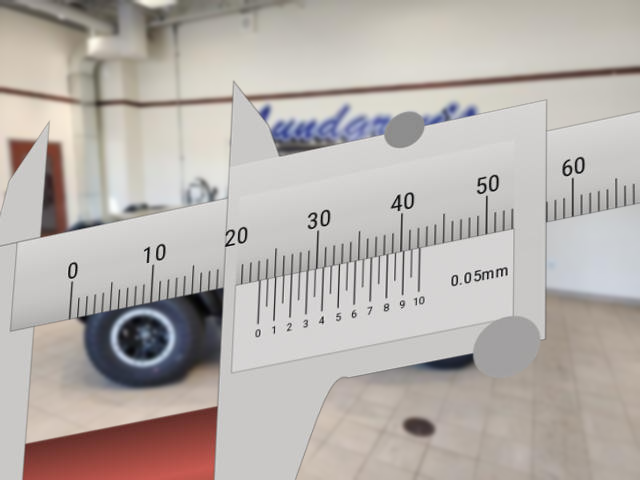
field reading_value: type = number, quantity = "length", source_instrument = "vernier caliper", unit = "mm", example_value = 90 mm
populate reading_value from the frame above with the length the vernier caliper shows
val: 23.2 mm
